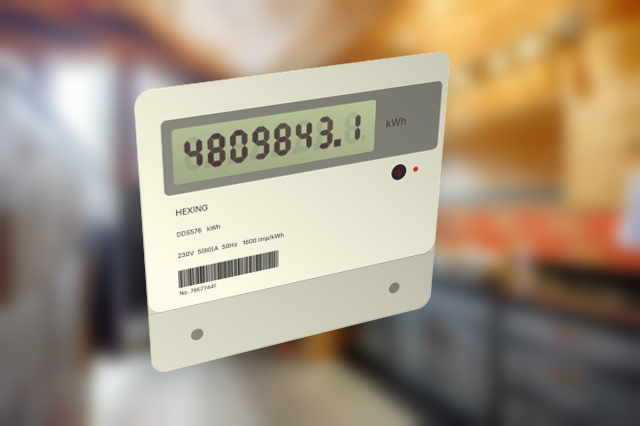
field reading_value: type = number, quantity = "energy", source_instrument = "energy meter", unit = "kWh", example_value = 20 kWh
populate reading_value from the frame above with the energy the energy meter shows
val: 4809843.1 kWh
